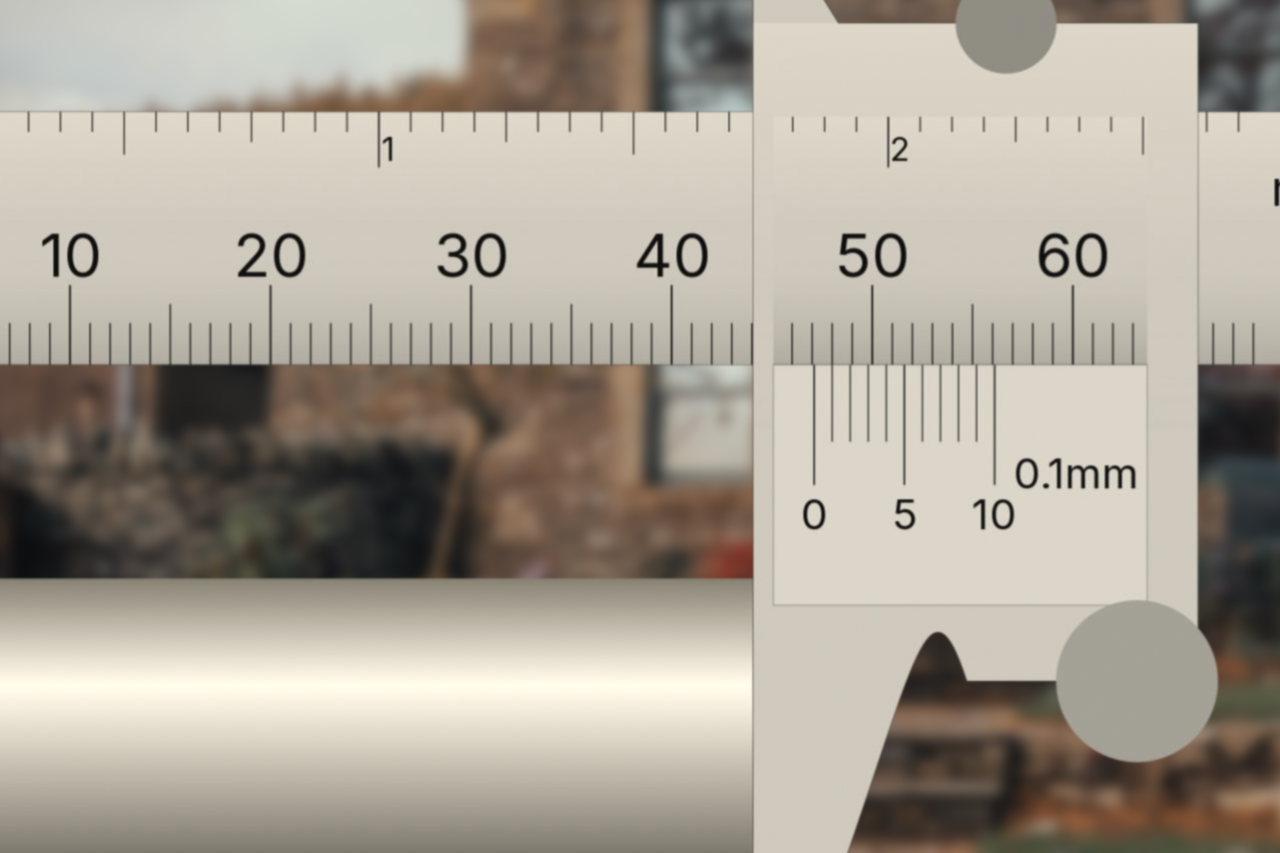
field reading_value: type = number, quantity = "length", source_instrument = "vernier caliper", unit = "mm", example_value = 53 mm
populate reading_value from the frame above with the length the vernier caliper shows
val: 47.1 mm
